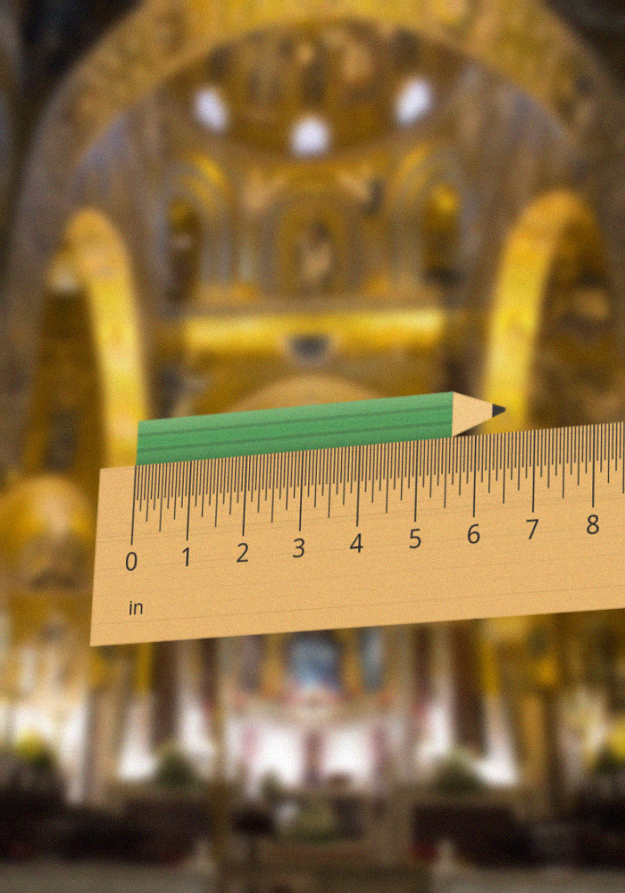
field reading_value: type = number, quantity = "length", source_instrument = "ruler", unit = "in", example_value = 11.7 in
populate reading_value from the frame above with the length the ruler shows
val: 6.5 in
